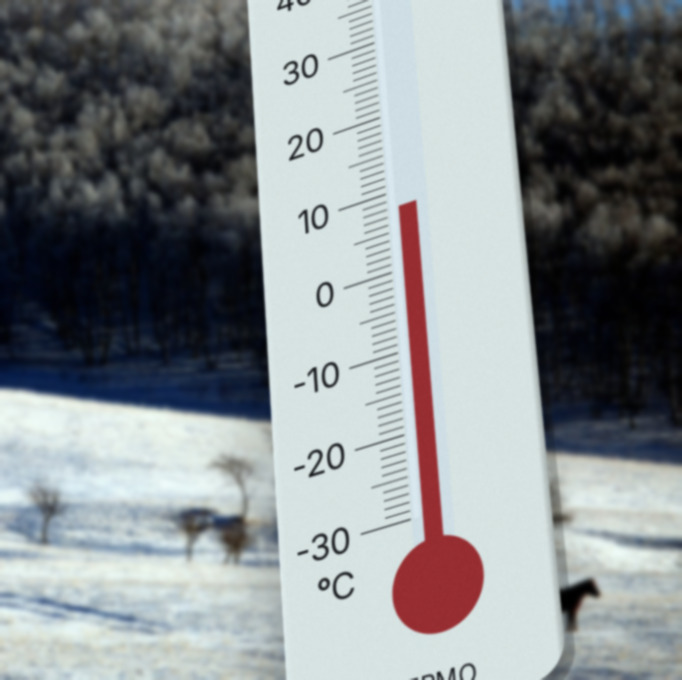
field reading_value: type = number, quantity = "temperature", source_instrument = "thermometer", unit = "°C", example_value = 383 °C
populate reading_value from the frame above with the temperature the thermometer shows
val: 8 °C
